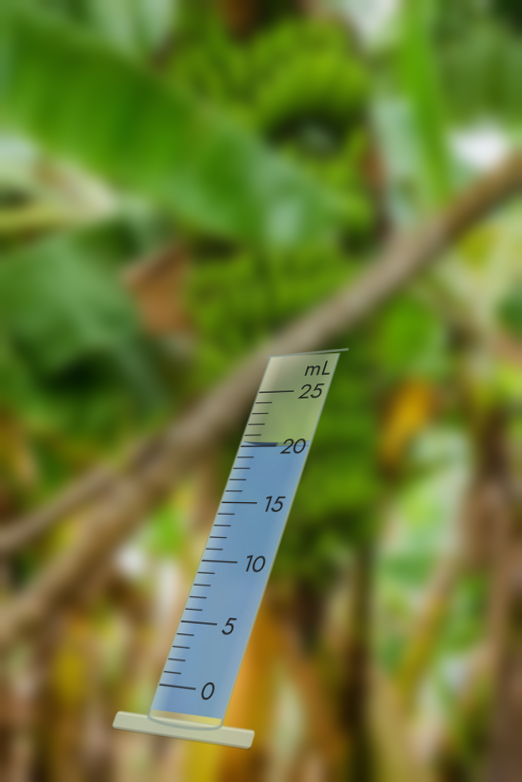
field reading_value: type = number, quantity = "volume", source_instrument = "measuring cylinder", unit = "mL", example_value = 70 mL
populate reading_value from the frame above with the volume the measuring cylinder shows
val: 20 mL
